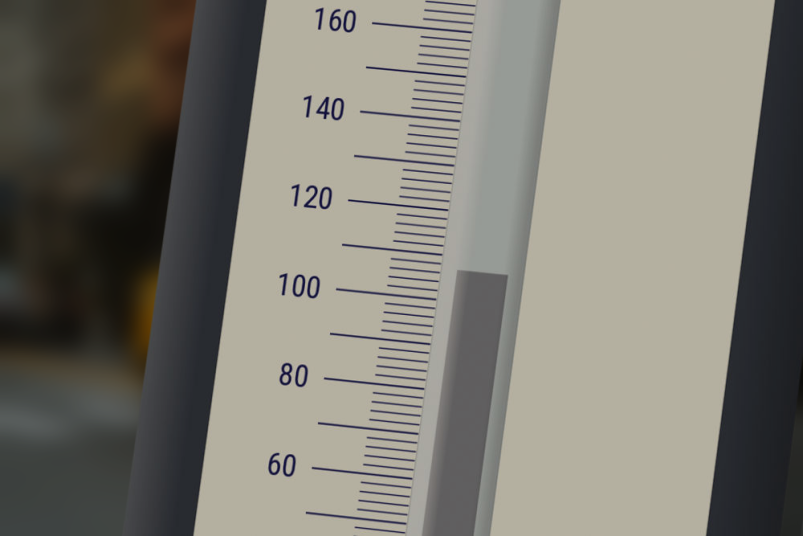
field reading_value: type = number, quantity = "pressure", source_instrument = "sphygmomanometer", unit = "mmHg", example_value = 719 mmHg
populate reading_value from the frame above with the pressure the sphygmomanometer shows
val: 107 mmHg
